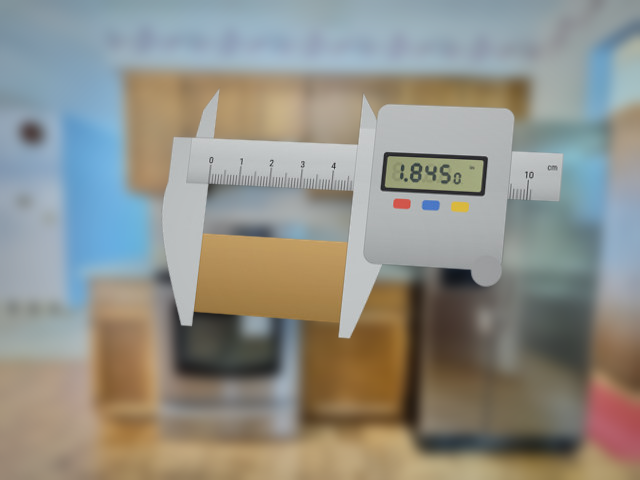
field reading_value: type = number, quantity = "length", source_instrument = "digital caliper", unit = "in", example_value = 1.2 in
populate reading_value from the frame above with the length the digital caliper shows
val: 1.8450 in
